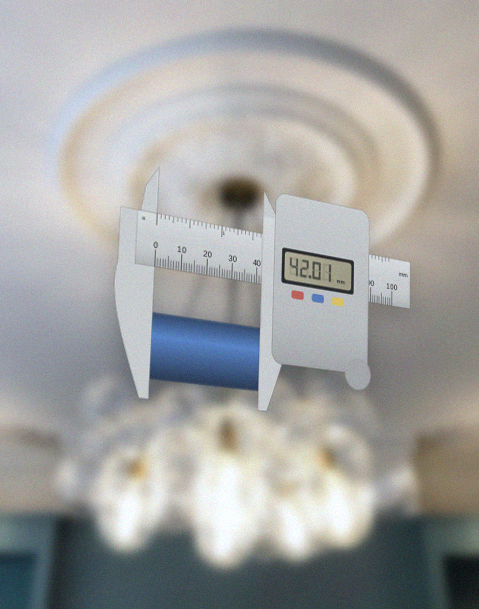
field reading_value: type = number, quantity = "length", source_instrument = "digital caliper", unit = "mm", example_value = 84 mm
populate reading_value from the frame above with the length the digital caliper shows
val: 42.01 mm
